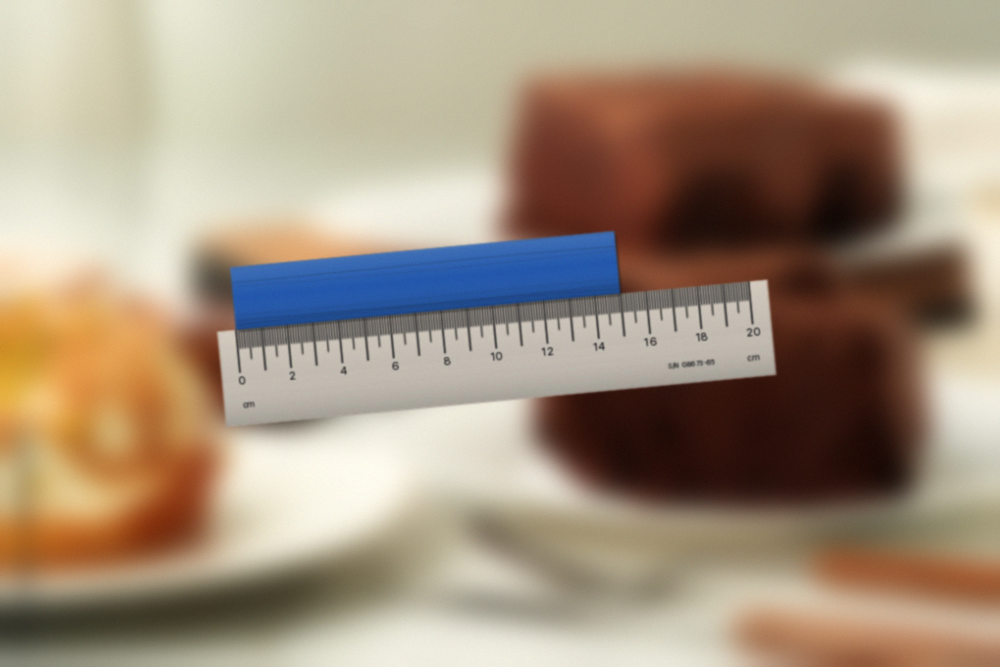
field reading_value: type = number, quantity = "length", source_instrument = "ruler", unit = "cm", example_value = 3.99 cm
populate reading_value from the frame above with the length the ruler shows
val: 15 cm
